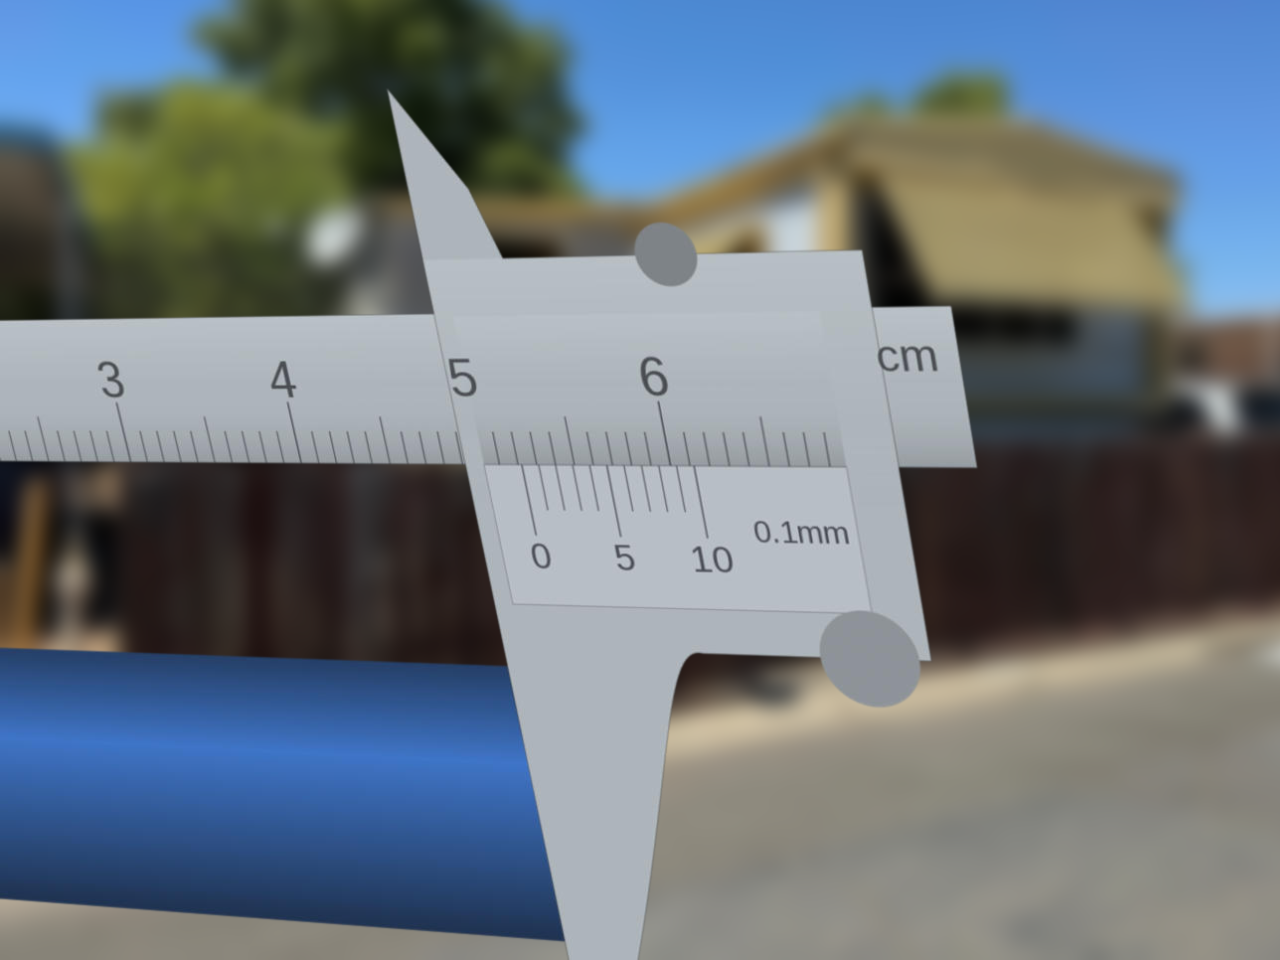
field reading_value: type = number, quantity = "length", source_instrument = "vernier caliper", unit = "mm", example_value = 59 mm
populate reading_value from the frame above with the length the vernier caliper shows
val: 52.2 mm
